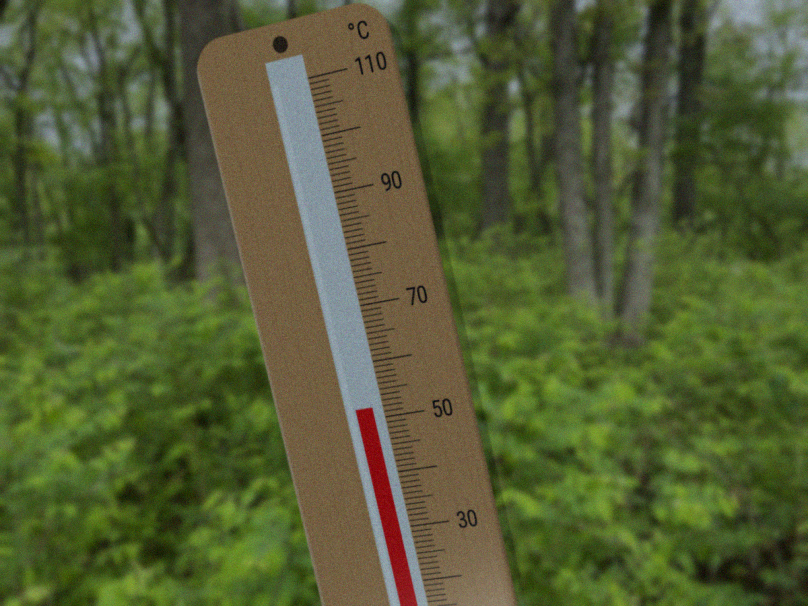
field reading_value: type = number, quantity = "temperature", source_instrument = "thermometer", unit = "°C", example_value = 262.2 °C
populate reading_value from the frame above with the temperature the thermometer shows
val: 52 °C
